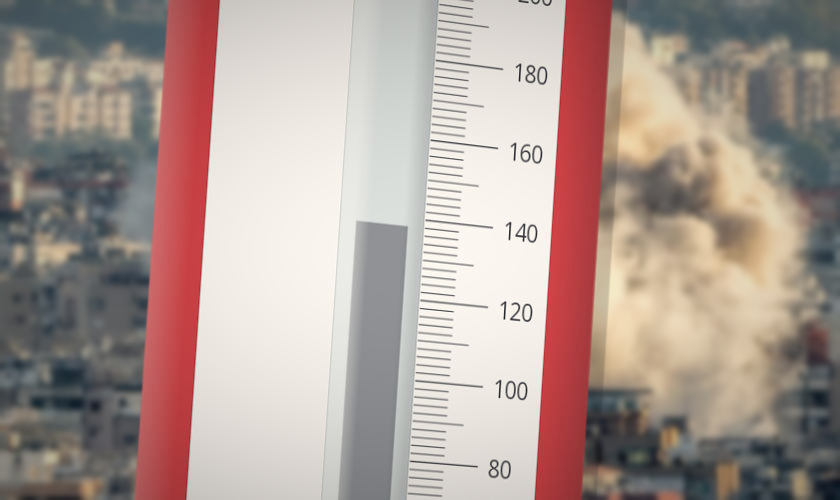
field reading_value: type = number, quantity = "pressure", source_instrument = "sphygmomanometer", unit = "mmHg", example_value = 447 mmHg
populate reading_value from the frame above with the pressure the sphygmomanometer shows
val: 138 mmHg
